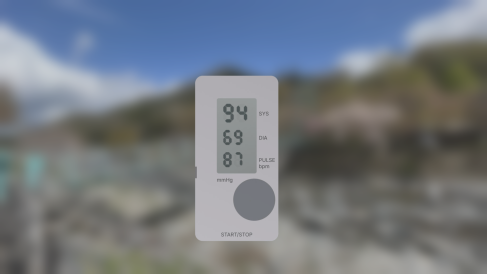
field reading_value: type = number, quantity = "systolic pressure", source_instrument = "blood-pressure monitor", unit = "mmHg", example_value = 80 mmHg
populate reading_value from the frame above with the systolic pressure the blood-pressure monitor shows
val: 94 mmHg
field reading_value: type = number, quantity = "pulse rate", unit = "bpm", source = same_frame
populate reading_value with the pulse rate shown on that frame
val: 87 bpm
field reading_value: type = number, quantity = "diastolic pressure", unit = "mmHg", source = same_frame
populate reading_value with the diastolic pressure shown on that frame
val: 69 mmHg
